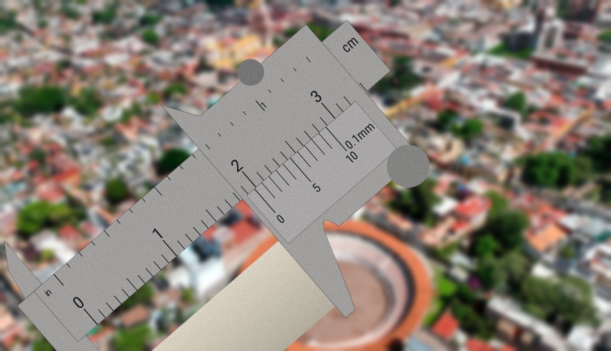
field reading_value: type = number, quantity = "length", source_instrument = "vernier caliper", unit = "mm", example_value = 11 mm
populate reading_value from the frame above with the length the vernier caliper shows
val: 19.8 mm
